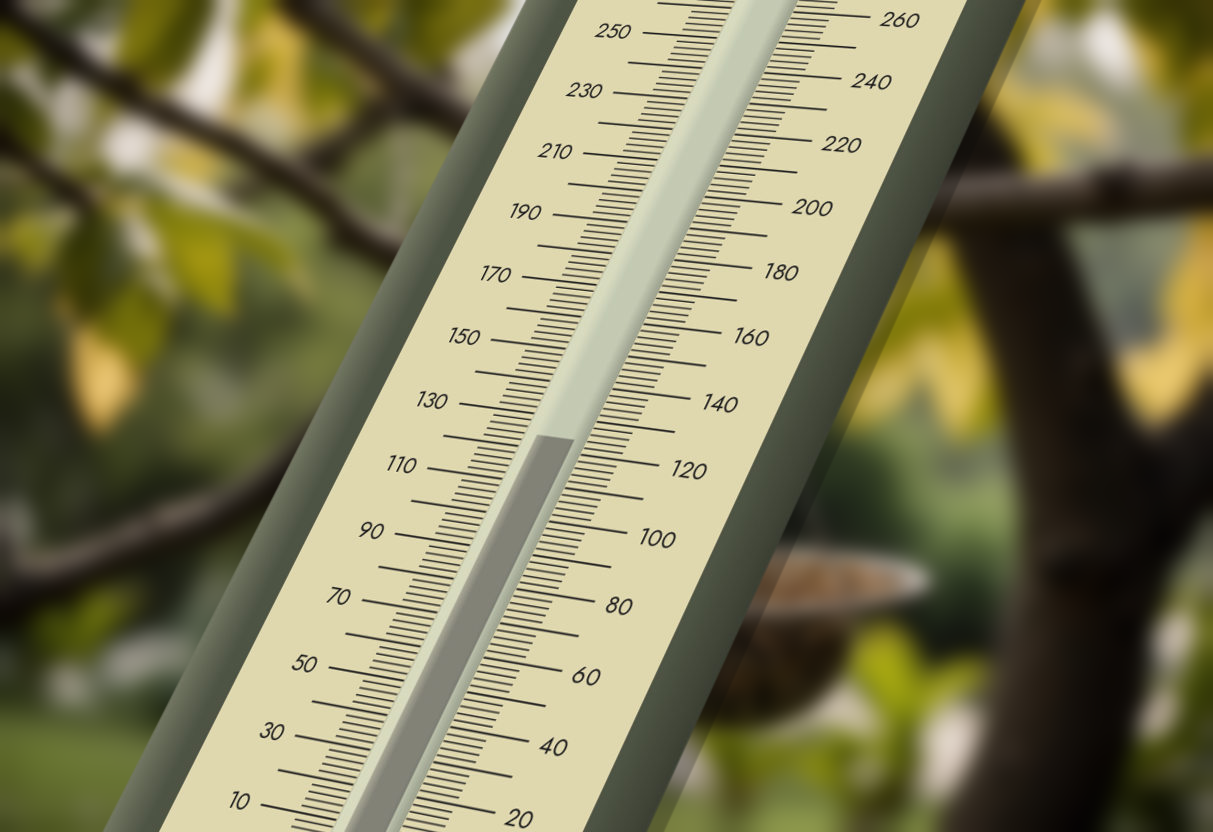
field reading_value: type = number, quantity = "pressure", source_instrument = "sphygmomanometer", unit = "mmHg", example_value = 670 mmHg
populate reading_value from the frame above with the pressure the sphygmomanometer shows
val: 124 mmHg
